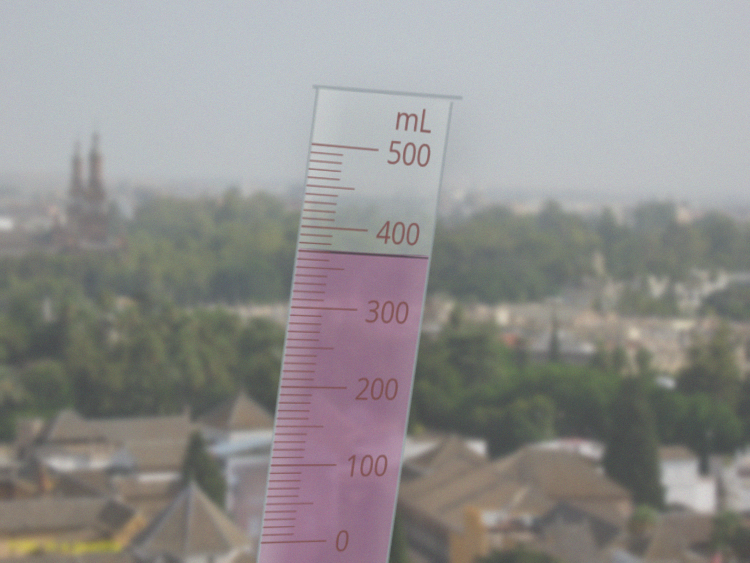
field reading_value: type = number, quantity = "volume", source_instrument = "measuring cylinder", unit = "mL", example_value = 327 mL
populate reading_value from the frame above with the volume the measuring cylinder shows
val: 370 mL
